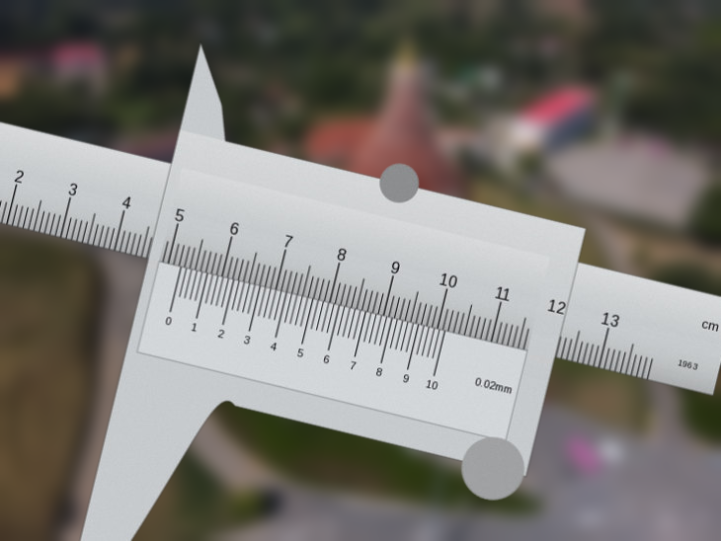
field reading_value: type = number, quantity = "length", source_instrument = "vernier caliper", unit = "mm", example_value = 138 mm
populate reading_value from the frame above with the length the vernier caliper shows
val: 52.4 mm
